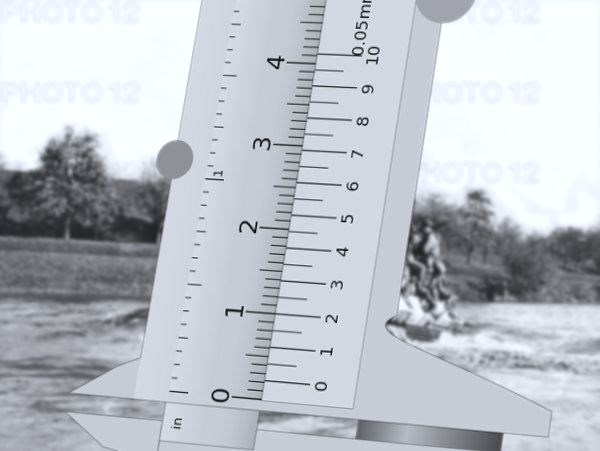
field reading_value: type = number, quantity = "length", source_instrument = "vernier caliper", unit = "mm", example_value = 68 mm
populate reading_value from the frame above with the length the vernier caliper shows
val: 2.2 mm
